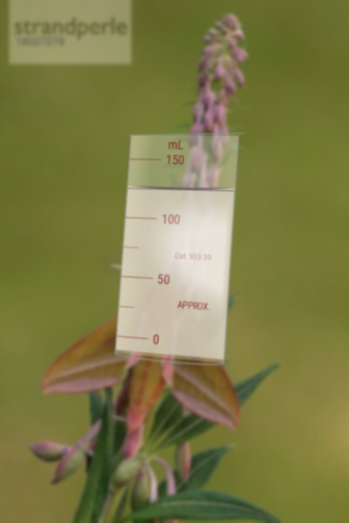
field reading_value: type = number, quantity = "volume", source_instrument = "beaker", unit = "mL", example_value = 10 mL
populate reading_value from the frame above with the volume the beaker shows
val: 125 mL
